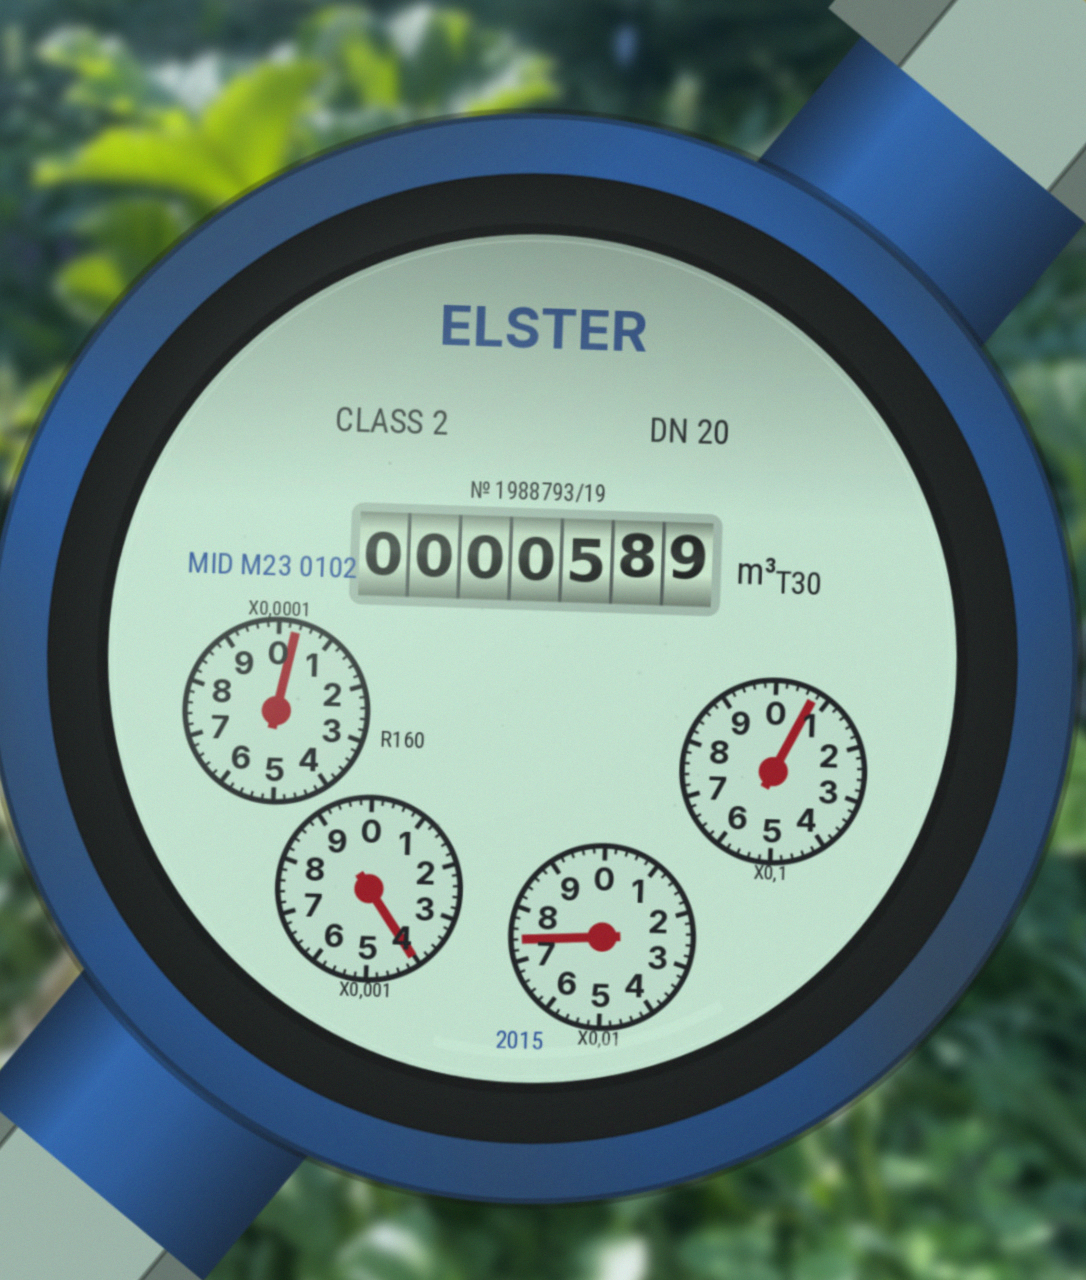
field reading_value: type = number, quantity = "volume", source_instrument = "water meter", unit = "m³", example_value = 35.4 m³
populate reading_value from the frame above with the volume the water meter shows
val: 589.0740 m³
